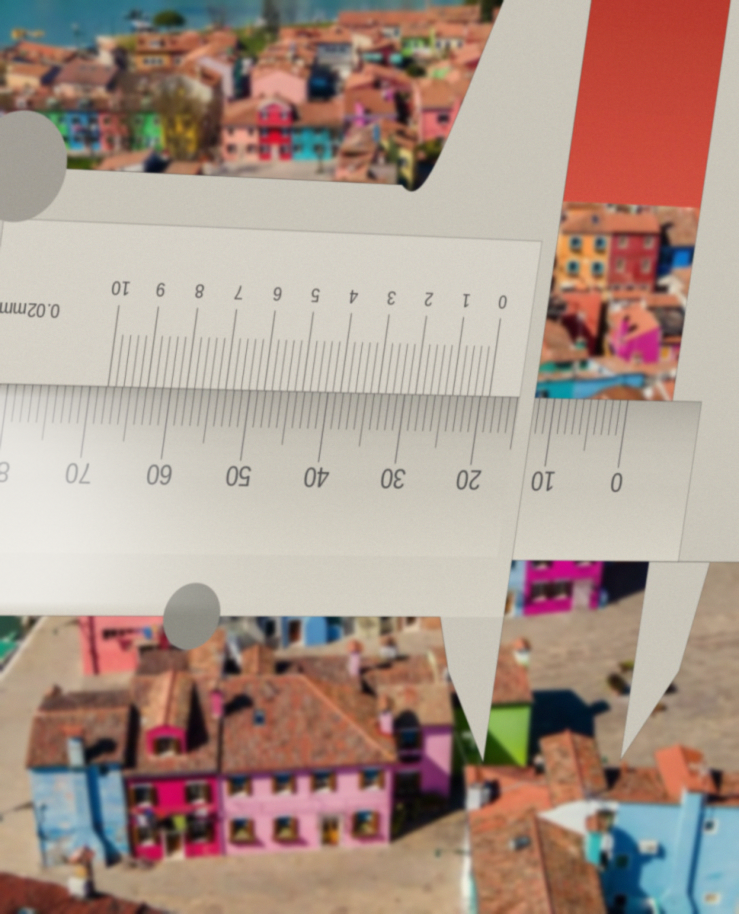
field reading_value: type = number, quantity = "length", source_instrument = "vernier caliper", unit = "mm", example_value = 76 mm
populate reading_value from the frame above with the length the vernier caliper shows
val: 18.8 mm
